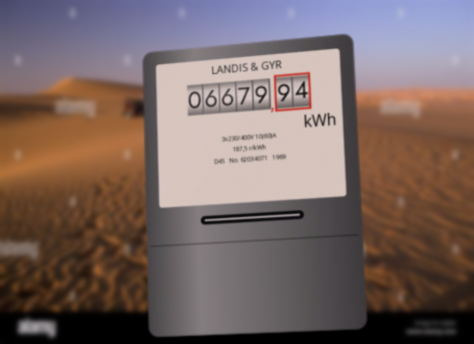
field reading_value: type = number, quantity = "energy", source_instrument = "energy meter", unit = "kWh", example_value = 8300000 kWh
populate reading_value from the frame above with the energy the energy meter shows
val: 6679.94 kWh
